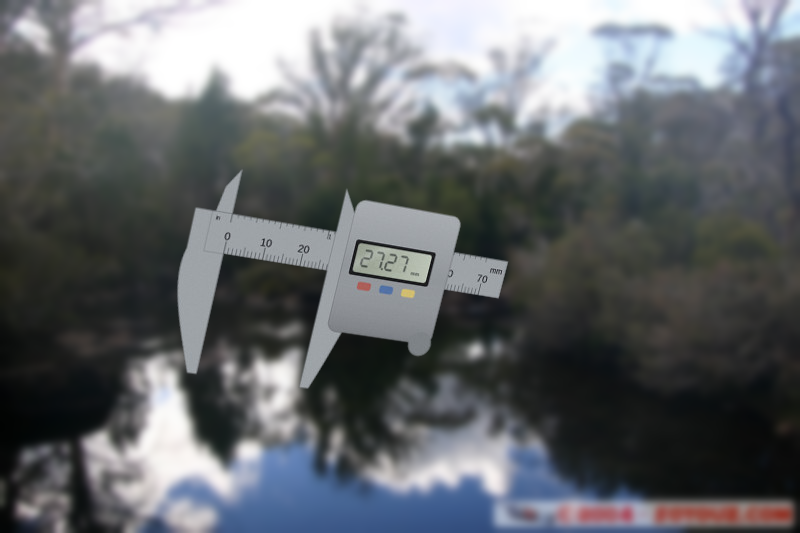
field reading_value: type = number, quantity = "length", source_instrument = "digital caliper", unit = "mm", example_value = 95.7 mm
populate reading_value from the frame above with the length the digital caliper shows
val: 27.27 mm
